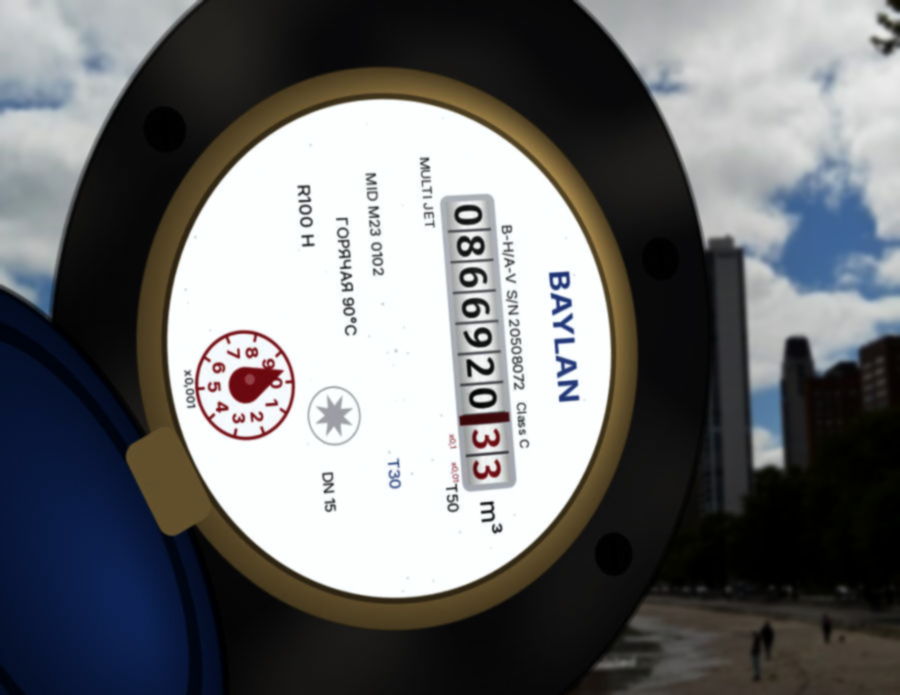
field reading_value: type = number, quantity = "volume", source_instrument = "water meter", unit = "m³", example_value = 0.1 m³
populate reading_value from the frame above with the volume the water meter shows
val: 866920.329 m³
